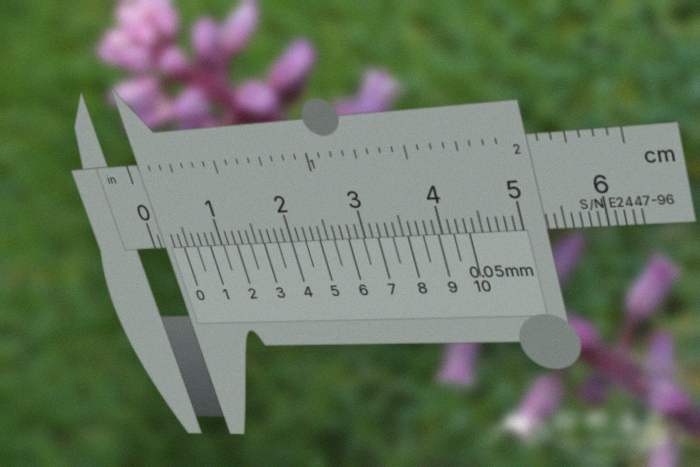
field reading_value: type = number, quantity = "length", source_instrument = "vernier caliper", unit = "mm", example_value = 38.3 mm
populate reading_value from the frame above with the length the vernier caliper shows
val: 4.4 mm
